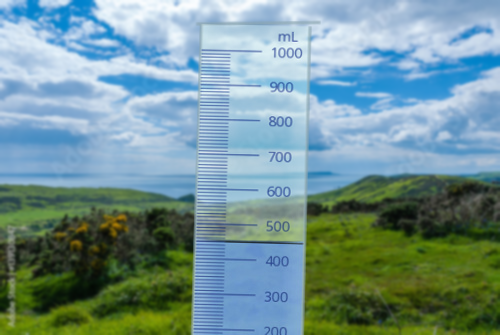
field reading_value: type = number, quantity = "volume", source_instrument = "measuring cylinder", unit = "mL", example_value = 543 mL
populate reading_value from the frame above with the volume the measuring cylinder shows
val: 450 mL
